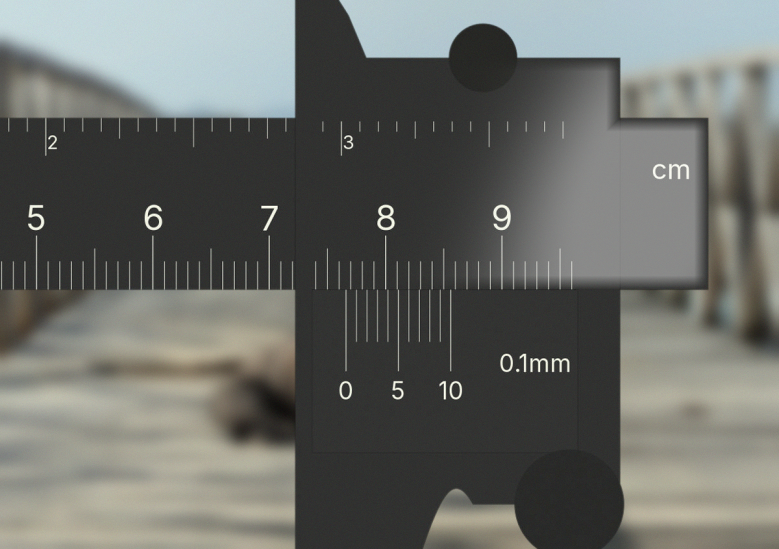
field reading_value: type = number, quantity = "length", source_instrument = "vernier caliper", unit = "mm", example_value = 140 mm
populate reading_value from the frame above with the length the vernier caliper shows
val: 76.6 mm
